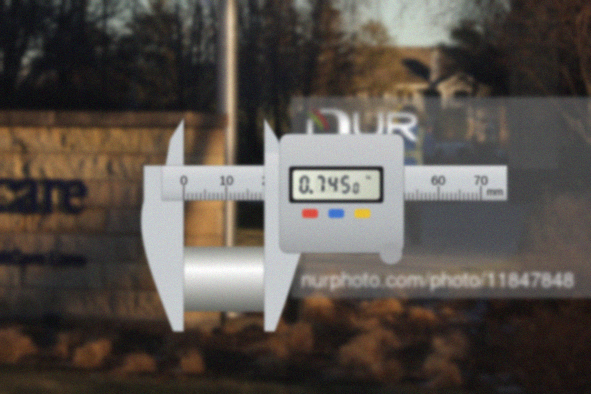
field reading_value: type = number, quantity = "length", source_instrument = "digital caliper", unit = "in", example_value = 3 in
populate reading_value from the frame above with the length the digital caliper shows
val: 0.7450 in
